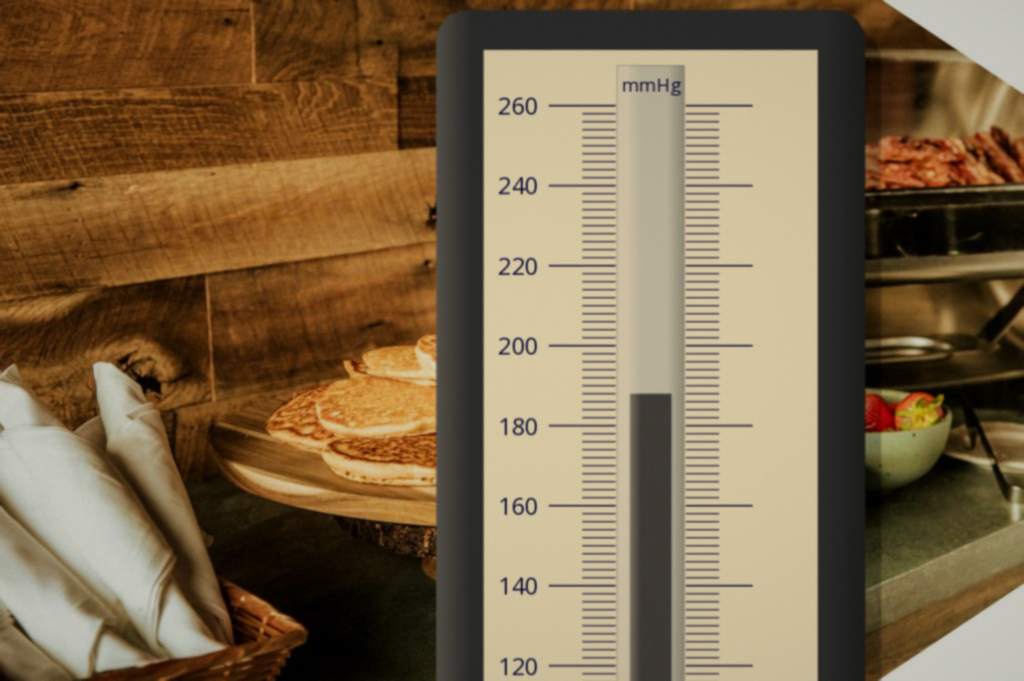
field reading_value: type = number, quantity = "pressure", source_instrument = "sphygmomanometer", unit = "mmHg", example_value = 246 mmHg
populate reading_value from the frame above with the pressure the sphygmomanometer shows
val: 188 mmHg
